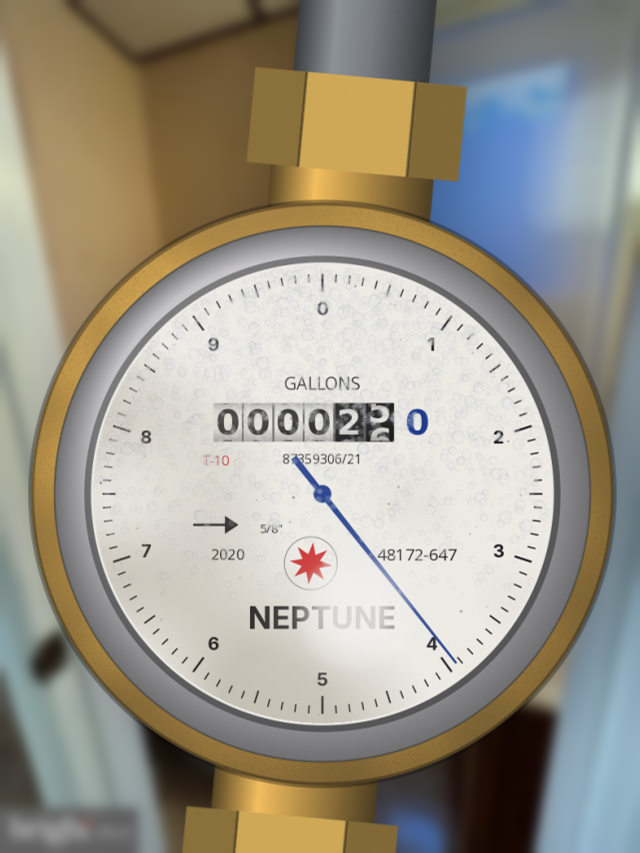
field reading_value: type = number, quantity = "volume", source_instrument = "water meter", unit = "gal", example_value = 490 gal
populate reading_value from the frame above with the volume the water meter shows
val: 253.9 gal
